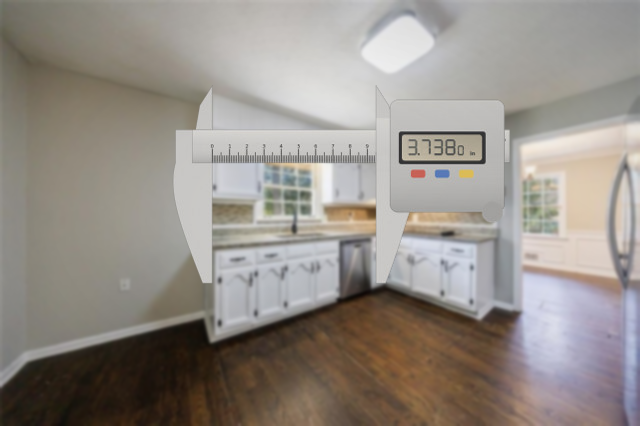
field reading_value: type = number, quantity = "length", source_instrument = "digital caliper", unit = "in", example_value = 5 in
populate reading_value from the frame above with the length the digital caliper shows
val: 3.7380 in
